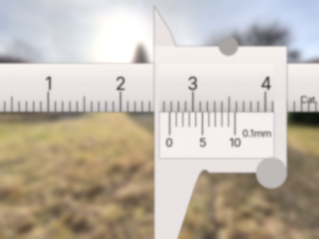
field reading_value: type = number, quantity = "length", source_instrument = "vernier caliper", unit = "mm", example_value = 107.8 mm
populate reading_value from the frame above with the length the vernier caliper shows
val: 26.8 mm
